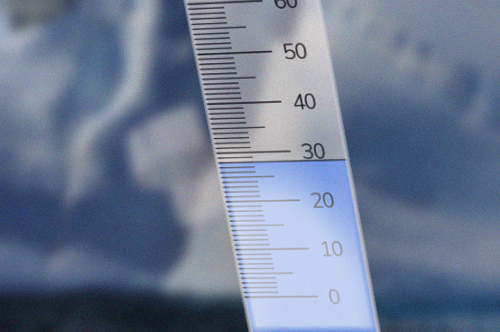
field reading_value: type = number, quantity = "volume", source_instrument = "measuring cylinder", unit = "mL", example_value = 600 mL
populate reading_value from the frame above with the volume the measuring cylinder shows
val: 28 mL
